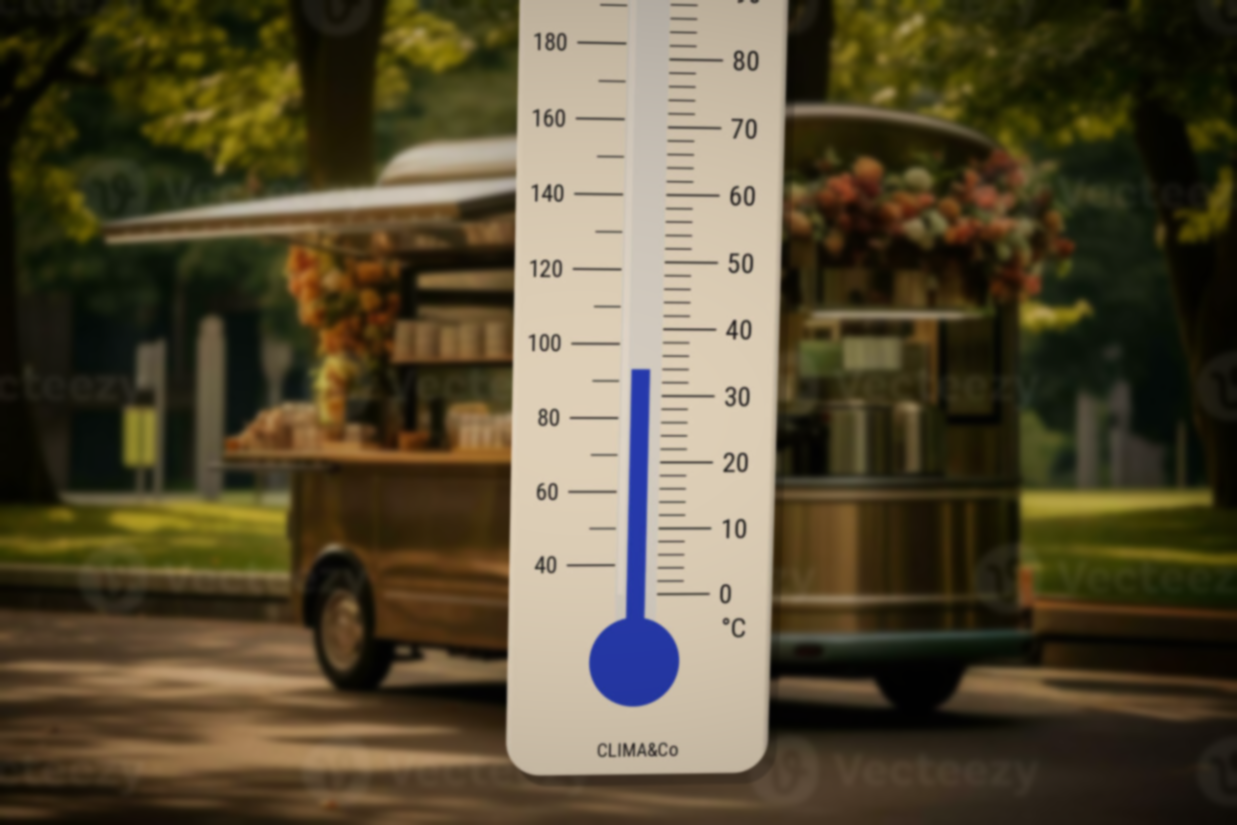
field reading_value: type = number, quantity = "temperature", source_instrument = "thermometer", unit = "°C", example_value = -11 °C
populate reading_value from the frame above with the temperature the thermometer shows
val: 34 °C
